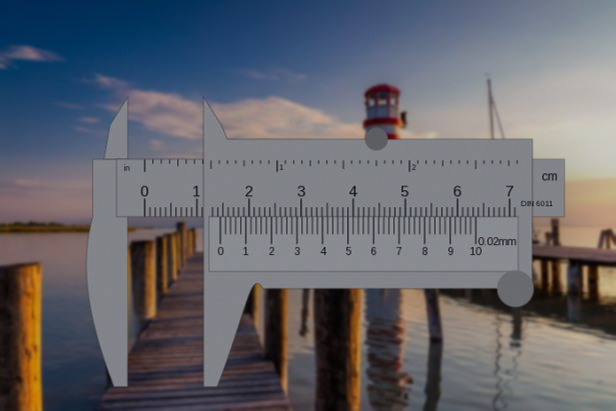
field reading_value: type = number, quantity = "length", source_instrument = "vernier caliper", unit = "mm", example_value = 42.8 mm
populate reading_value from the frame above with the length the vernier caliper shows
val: 14.5 mm
